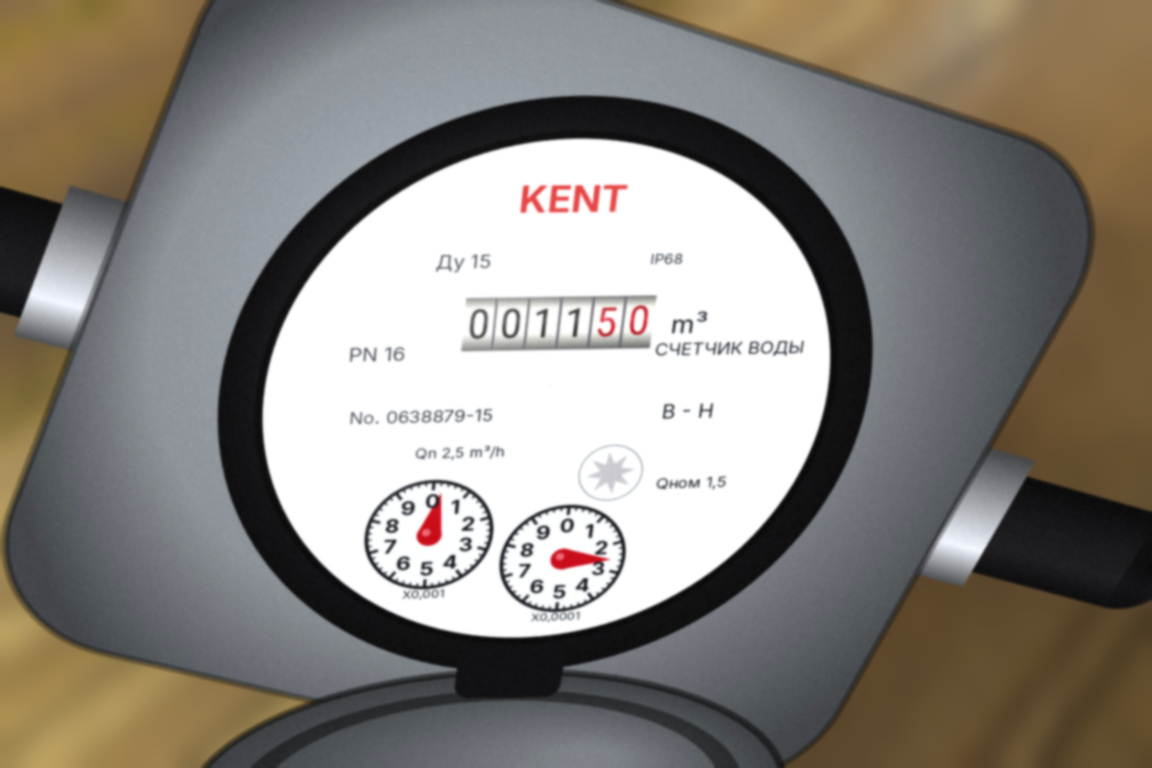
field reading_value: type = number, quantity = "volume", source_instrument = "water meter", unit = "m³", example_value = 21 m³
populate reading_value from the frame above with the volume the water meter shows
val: 11.5002 m³
